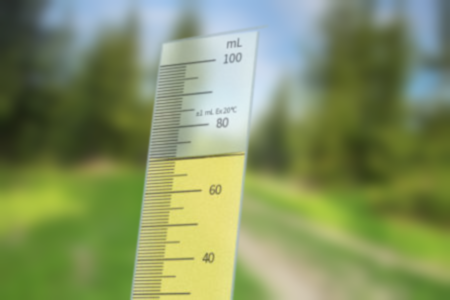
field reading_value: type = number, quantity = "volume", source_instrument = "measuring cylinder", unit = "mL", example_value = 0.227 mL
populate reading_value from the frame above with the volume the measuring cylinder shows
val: 70 mL
